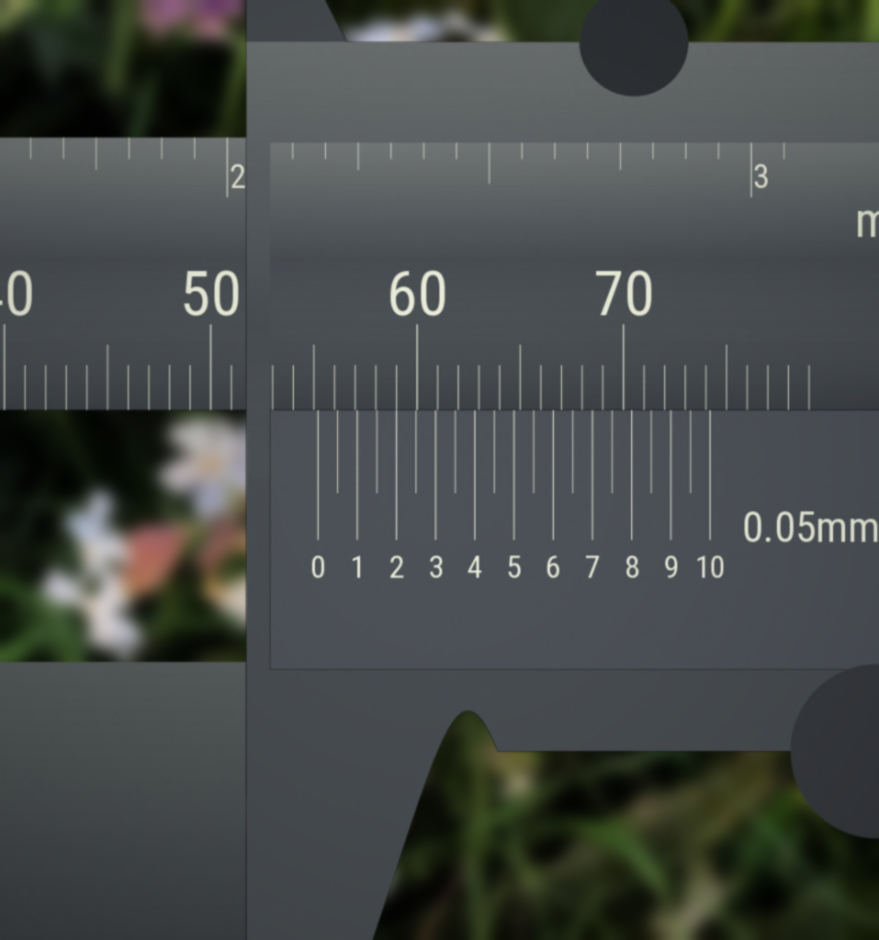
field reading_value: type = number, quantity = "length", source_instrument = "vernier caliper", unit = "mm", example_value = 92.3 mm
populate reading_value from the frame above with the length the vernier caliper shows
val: 55.2 mm
